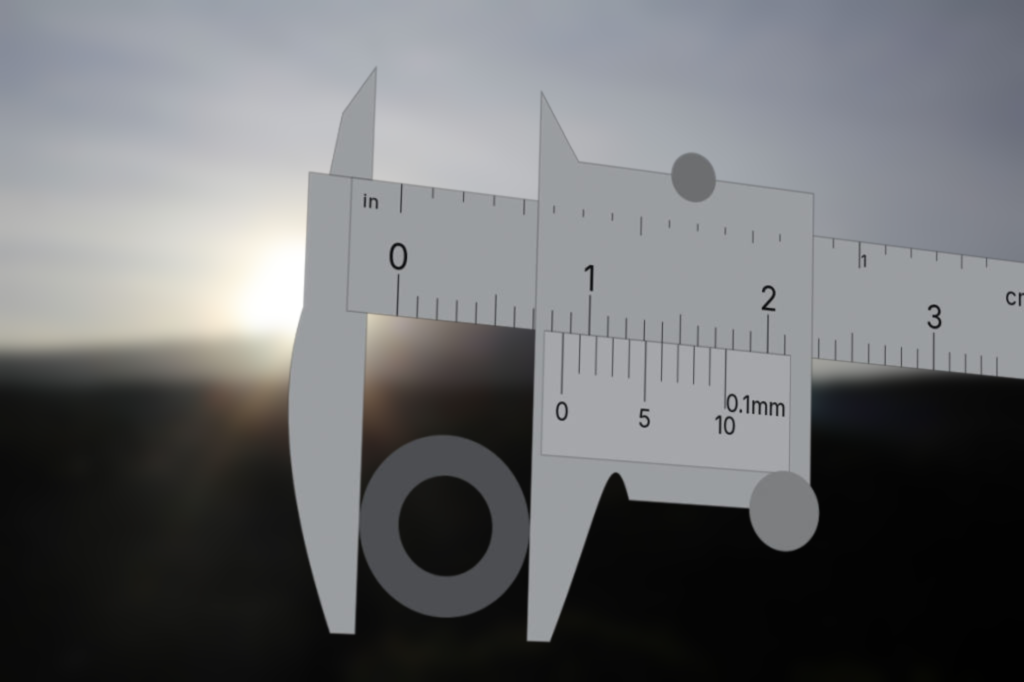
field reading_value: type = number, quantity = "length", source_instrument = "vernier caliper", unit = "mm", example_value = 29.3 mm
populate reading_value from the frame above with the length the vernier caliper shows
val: 8.6 mm
